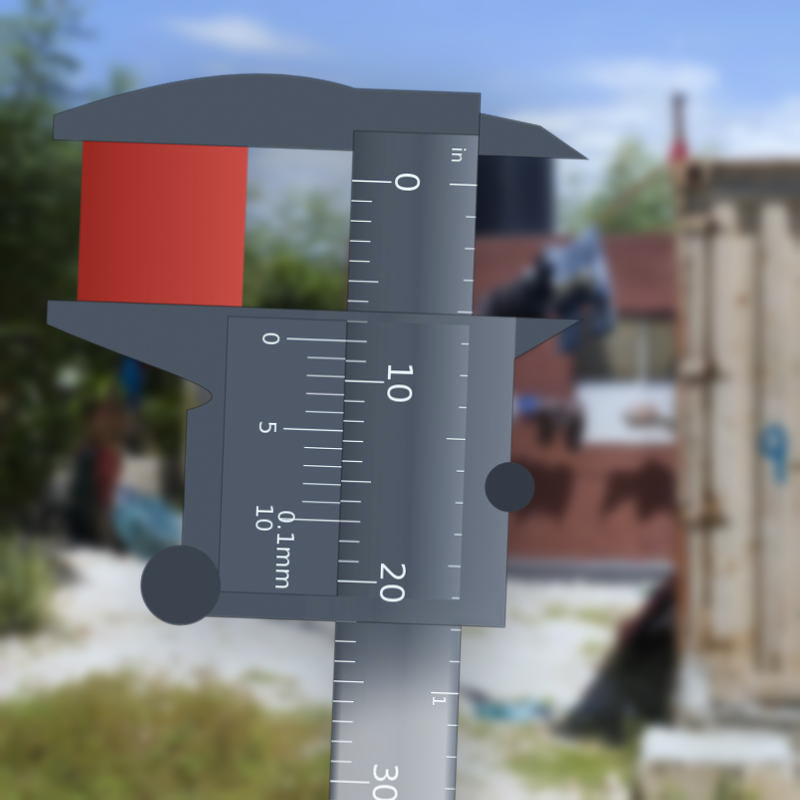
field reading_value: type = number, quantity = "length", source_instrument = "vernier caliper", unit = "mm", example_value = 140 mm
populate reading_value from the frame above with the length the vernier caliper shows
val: 8.0 mm
